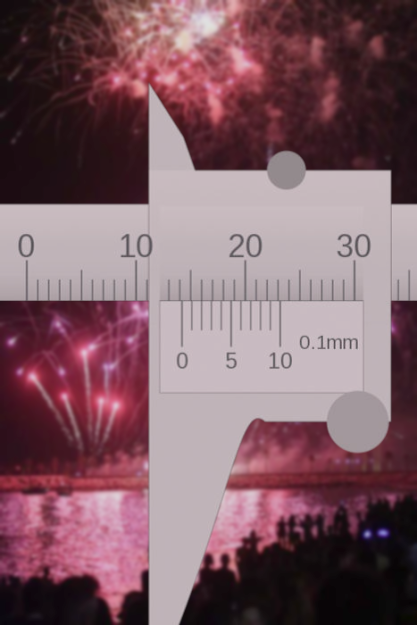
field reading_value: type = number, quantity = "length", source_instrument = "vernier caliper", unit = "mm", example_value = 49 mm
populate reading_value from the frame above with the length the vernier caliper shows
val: 14.2 mm
